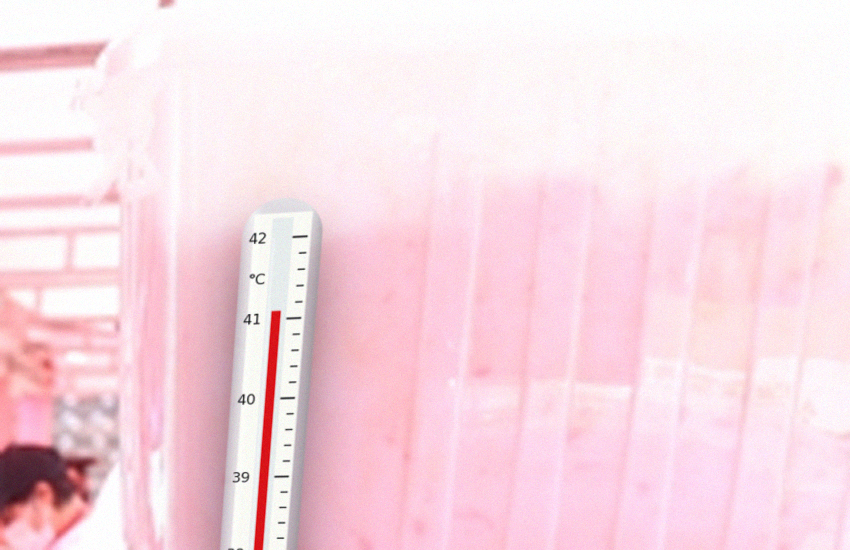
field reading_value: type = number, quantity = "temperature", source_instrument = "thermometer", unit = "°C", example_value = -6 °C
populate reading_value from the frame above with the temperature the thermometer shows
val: 41.1 °C
